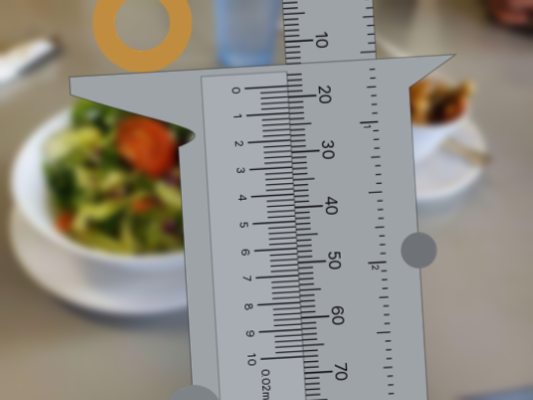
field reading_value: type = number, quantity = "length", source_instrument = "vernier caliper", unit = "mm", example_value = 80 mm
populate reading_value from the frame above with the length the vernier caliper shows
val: 18.0 mm
